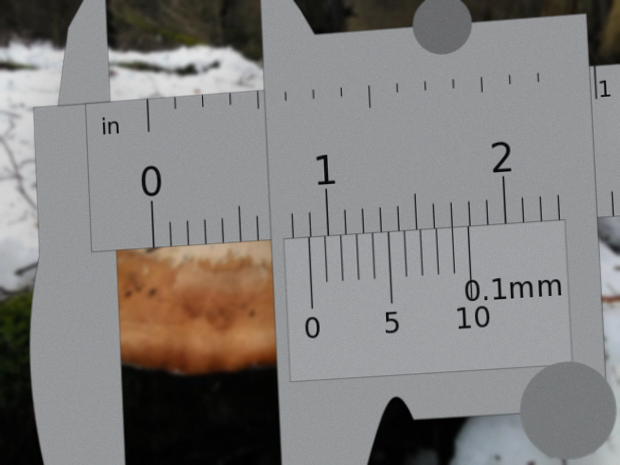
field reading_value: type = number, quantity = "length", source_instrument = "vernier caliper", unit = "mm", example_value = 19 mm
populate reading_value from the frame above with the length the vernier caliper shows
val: 8.9 mm
